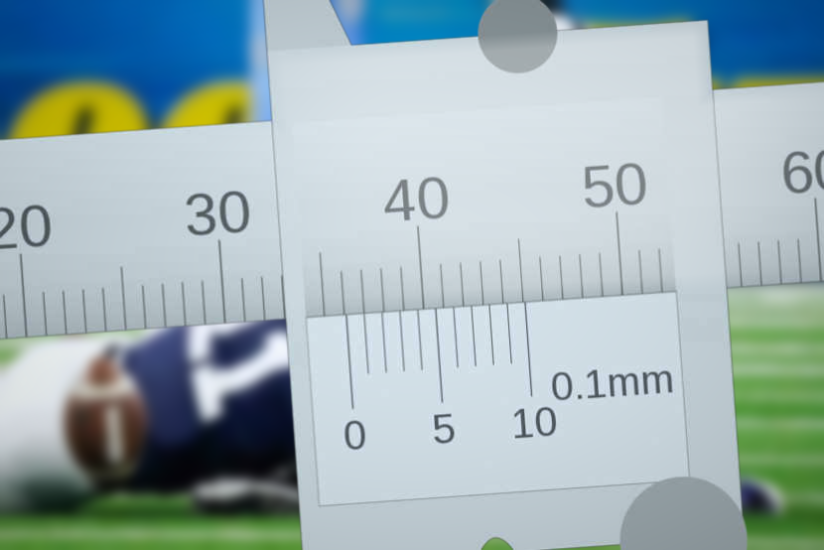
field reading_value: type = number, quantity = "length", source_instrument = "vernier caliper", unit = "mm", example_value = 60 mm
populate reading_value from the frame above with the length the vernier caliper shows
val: 36.1 mm
